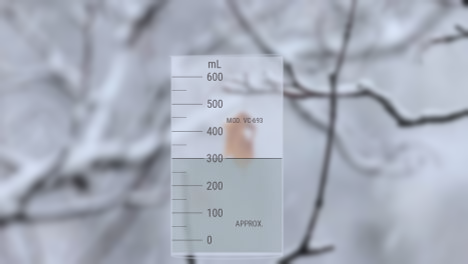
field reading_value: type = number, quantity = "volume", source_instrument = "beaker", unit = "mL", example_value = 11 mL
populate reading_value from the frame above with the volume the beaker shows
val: 300 mL
